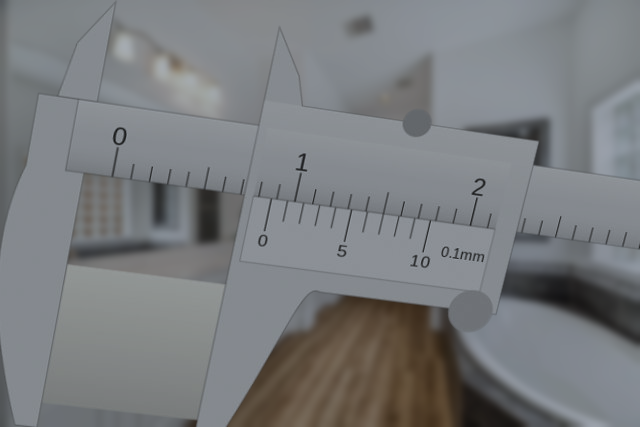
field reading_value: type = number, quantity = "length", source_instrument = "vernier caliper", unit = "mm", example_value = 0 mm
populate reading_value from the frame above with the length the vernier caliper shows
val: 8.7 mm
